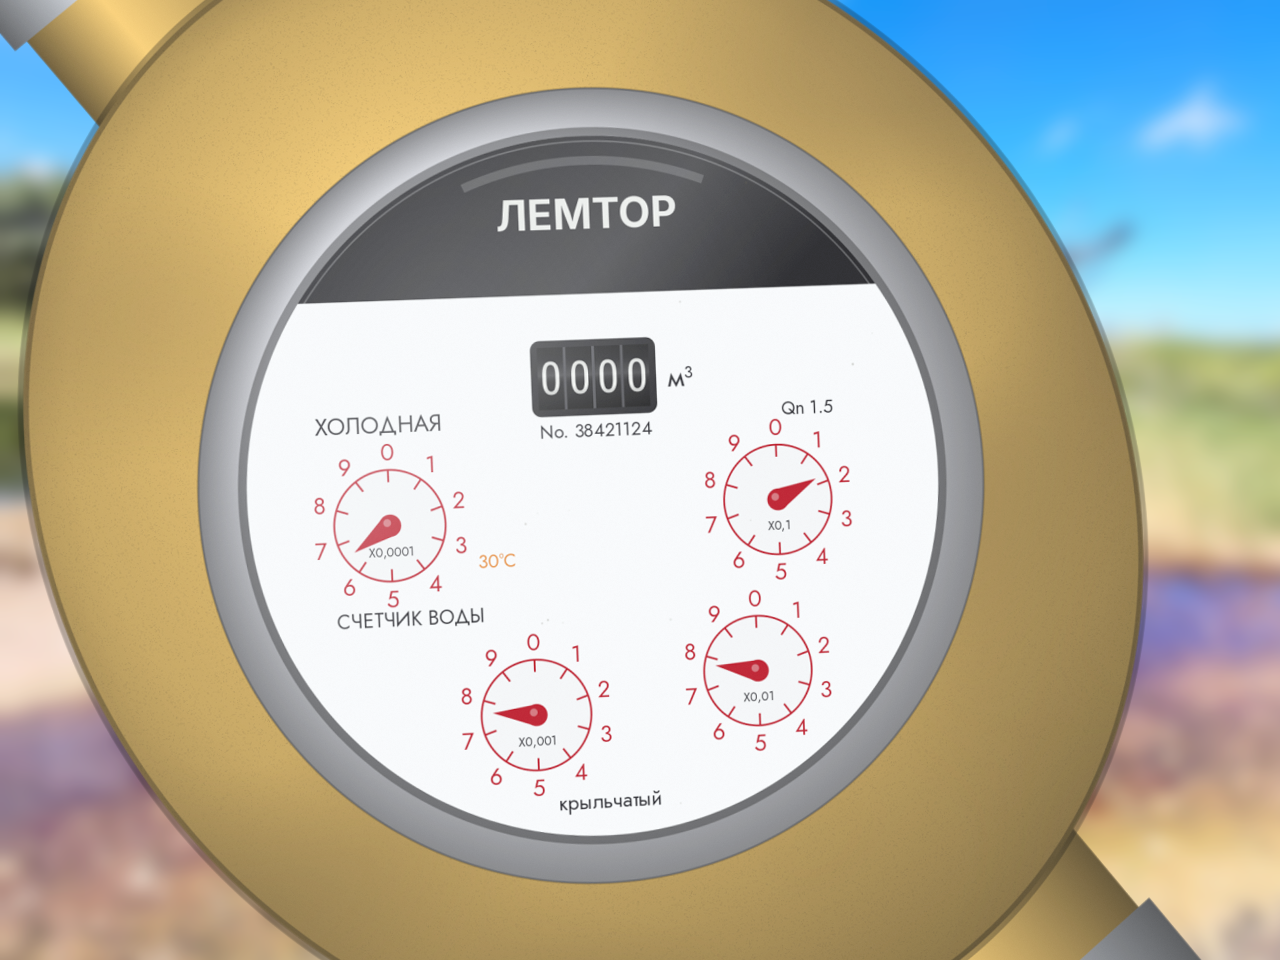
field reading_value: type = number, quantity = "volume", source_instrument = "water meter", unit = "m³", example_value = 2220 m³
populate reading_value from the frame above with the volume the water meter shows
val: 0.1776 m³
